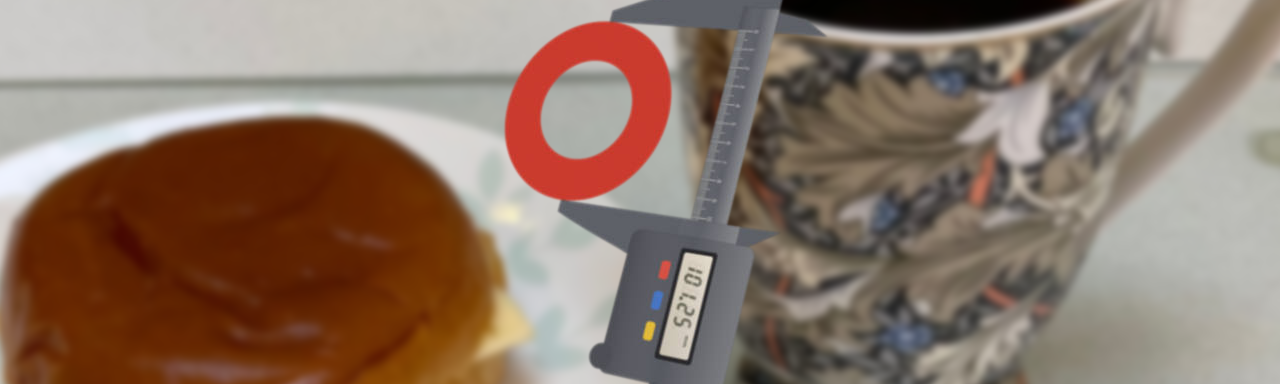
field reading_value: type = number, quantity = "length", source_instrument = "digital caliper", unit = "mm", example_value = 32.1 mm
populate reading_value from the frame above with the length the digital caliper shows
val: 101.25 mm
